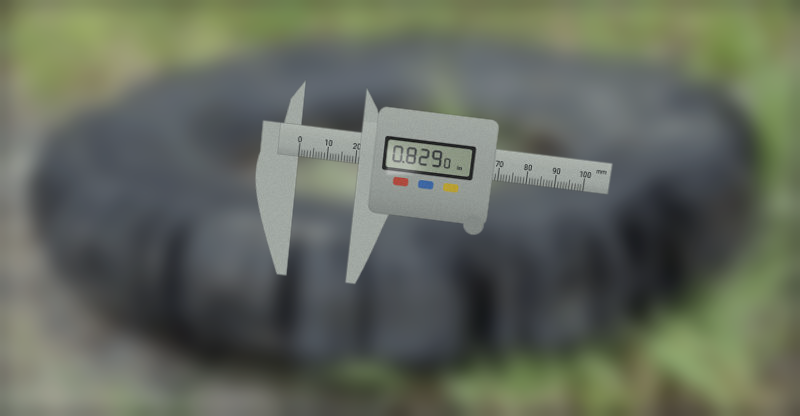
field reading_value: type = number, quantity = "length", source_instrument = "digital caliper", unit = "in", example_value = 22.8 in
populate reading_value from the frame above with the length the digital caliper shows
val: 0.8290 in
